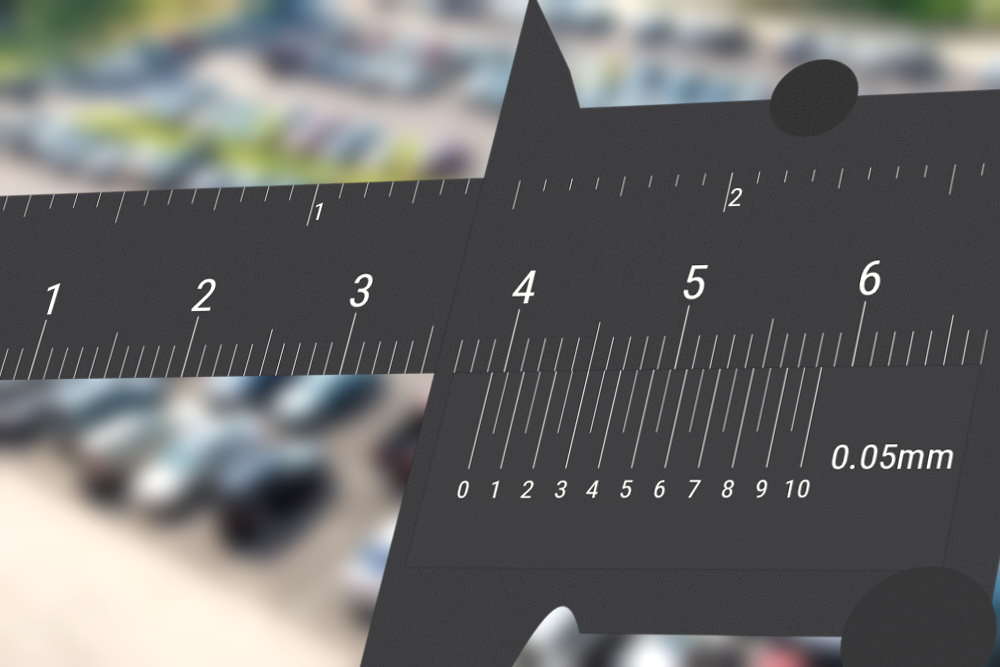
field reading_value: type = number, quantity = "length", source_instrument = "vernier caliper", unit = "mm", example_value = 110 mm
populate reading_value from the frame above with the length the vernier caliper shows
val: 39.3 mm
